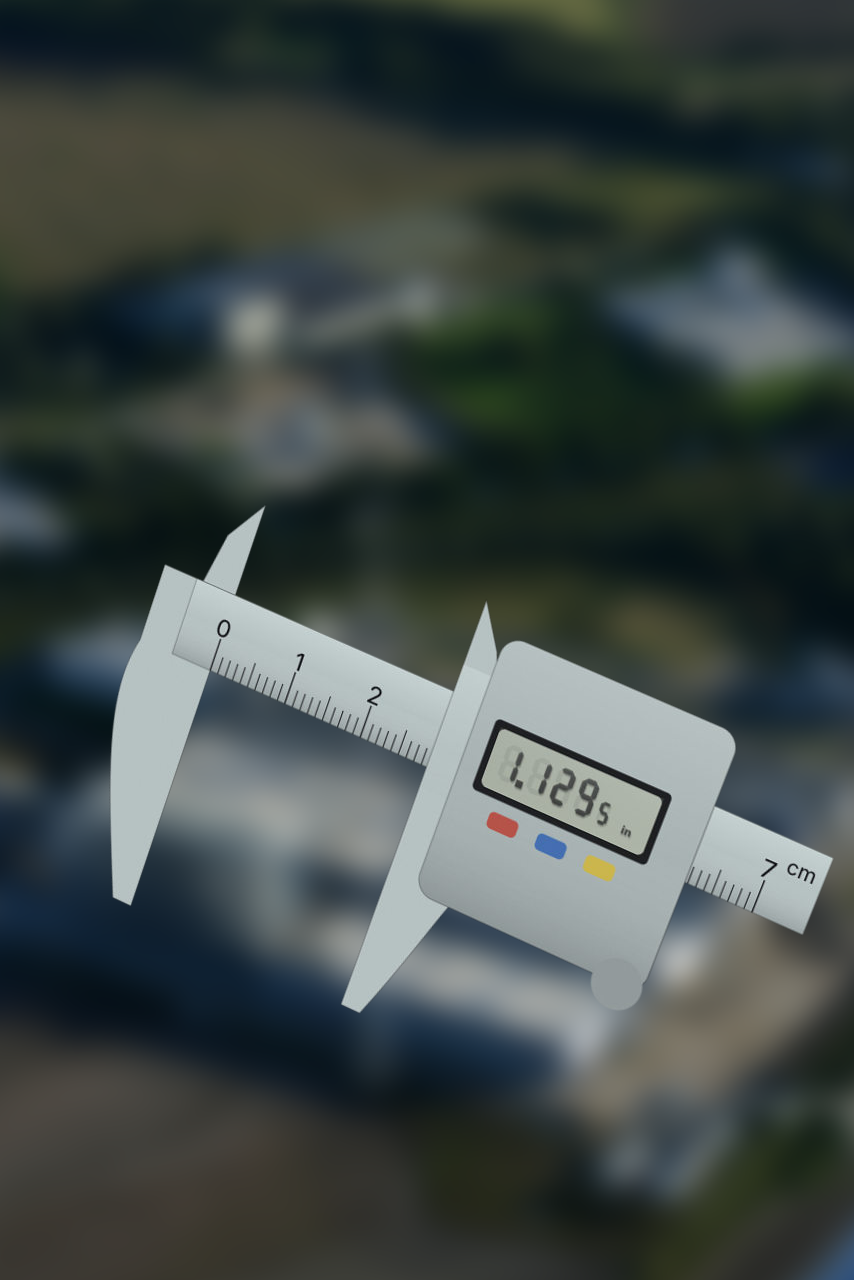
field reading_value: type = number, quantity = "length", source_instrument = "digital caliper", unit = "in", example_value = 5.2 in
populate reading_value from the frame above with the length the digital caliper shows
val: 1.1295 in
